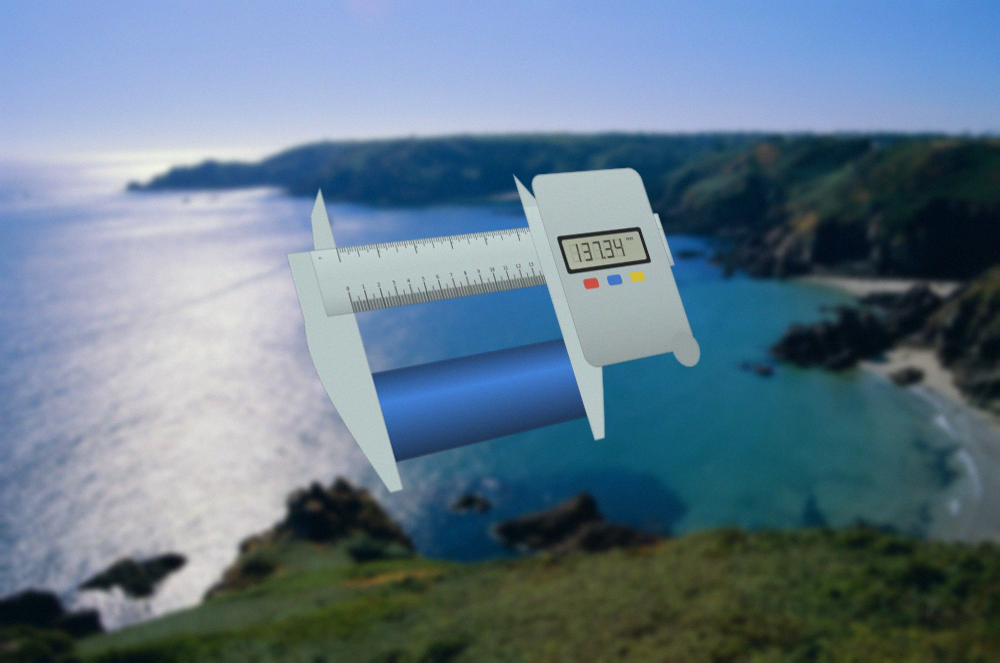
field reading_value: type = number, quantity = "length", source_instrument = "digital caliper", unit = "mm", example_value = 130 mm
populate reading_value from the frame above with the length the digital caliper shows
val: 137.34 mm
